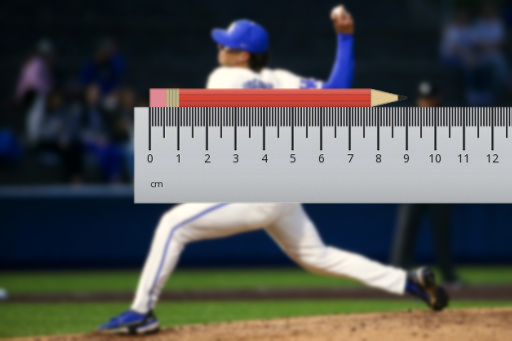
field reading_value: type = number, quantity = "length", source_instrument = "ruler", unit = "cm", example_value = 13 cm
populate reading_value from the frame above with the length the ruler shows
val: 9 cm
